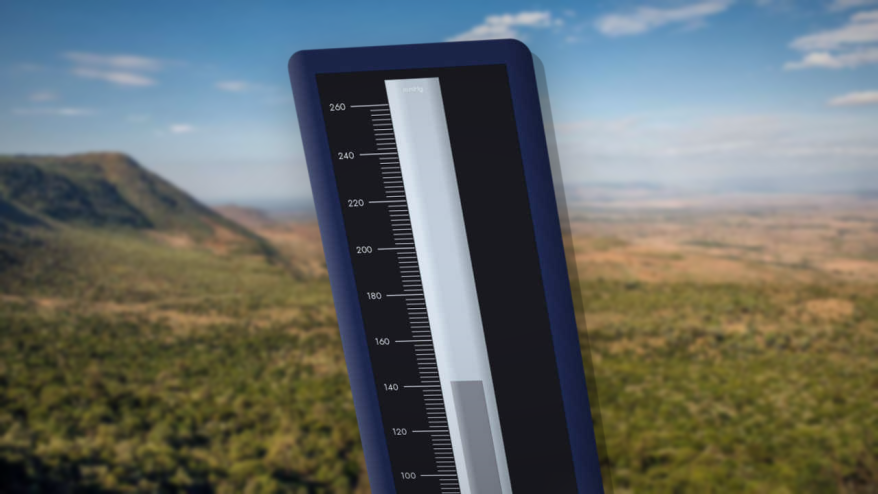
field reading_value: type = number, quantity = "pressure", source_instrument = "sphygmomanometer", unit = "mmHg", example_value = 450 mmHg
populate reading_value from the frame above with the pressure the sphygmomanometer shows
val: 142 mmHg
